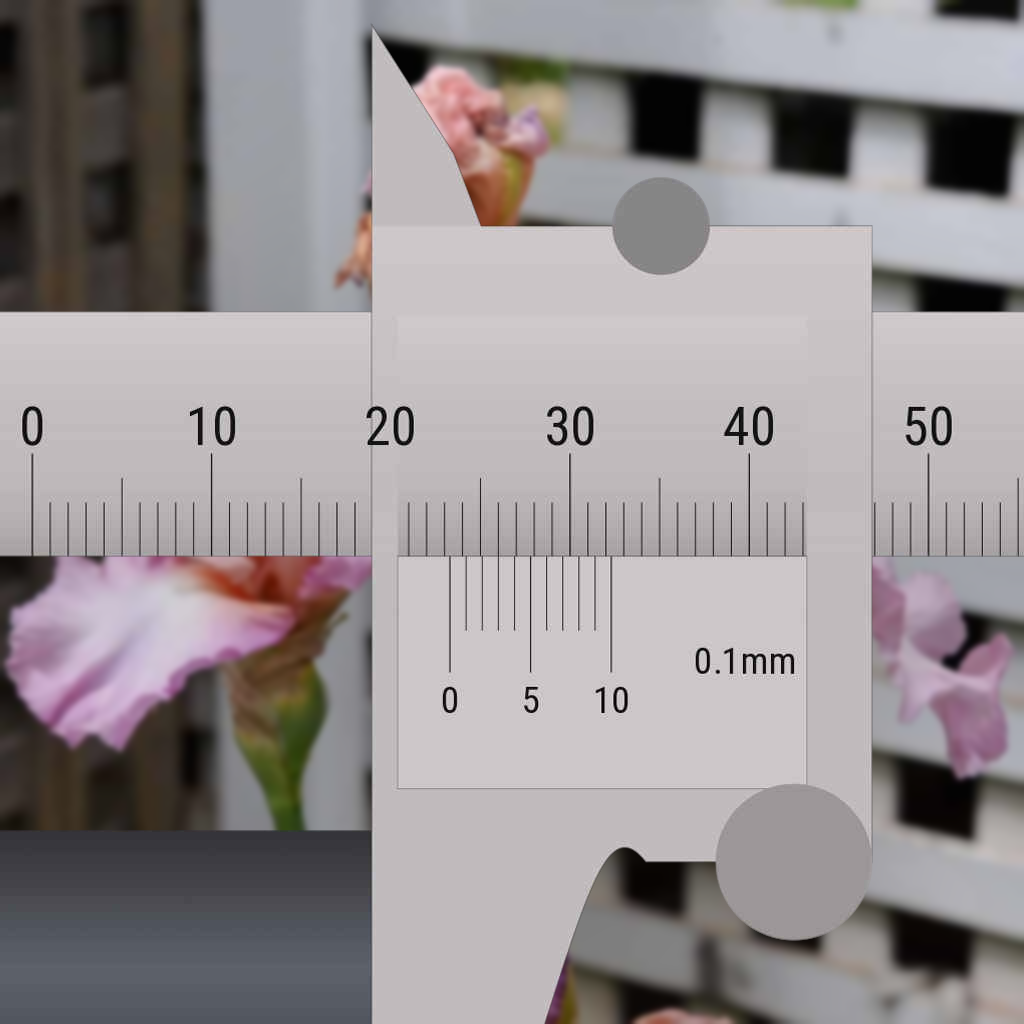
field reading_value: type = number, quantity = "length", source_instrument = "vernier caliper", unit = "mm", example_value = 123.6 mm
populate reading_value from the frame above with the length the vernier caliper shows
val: 23.3 mm
